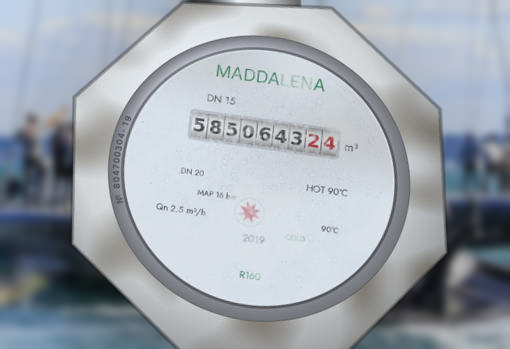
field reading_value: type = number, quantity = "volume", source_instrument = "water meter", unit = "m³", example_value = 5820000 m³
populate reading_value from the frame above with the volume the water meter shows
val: 5850643.24 m³
